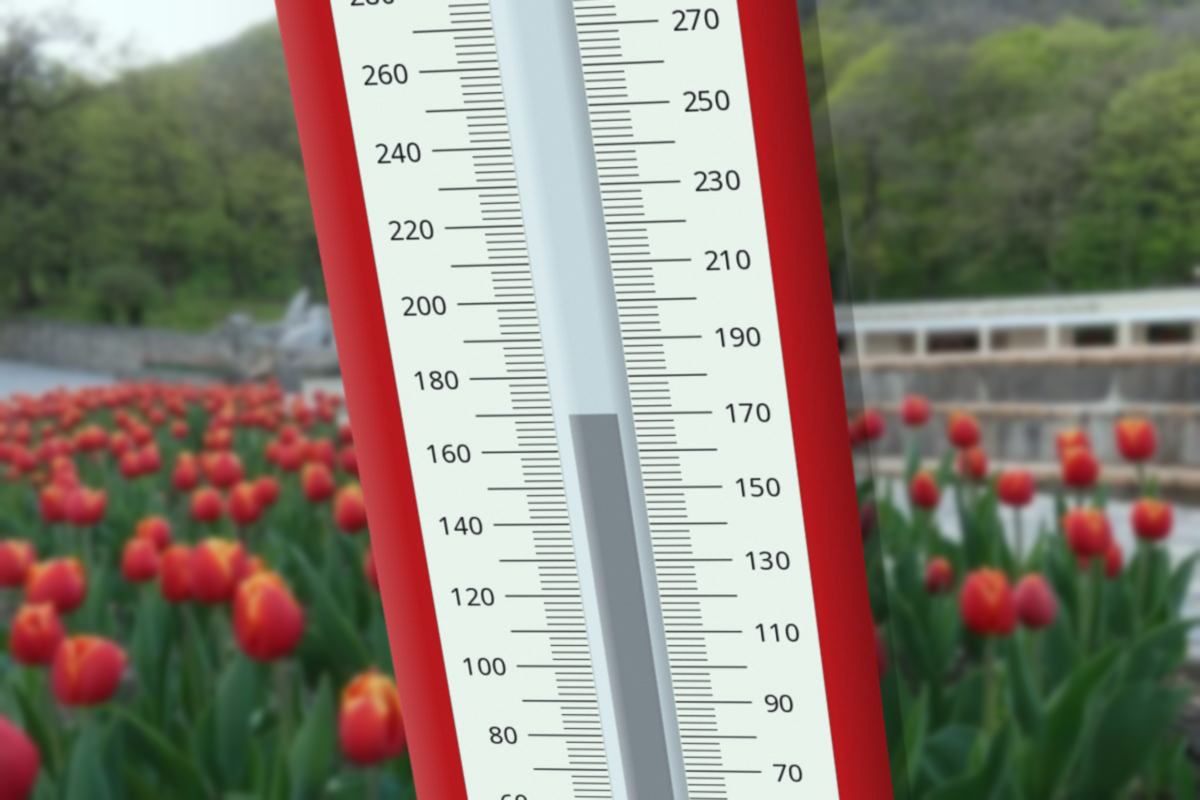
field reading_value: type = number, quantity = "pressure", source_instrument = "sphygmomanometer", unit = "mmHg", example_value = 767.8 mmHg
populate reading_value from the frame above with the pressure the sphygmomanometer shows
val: 170 mmHg
